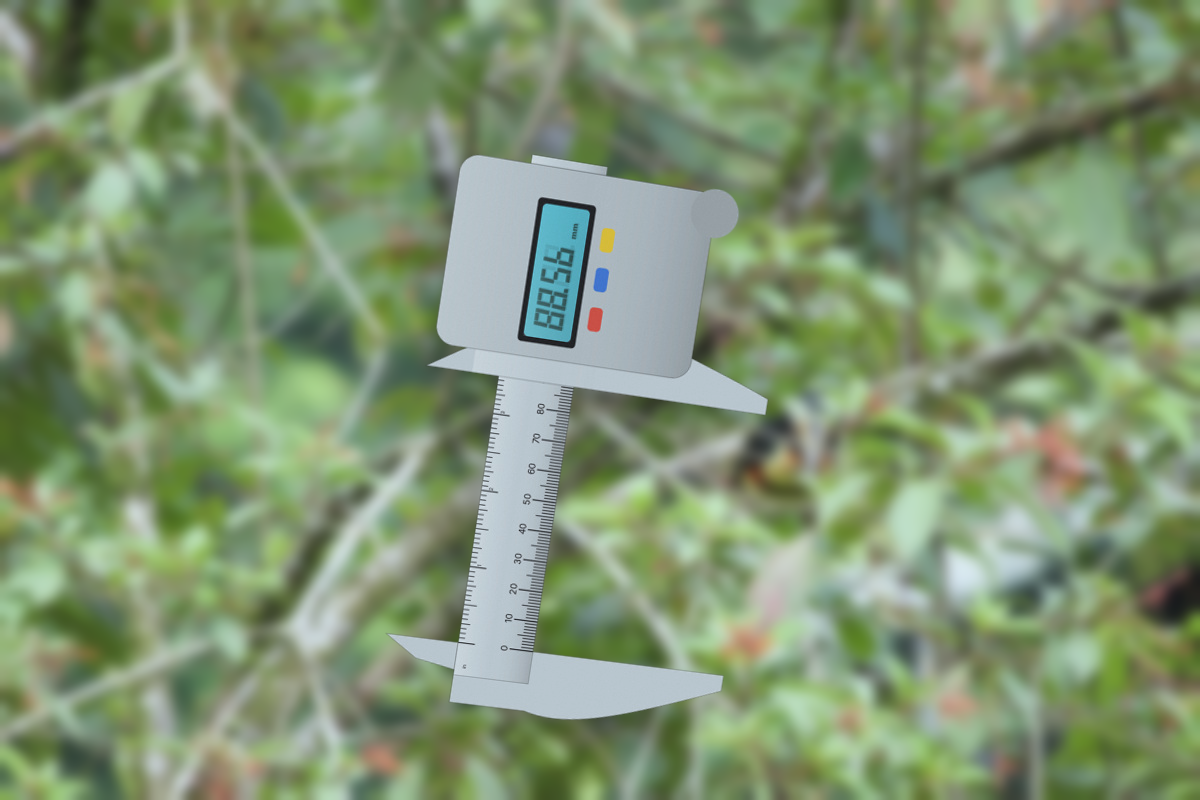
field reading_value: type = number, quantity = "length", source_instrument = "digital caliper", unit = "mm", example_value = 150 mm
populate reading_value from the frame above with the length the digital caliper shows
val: 88.56 mm
